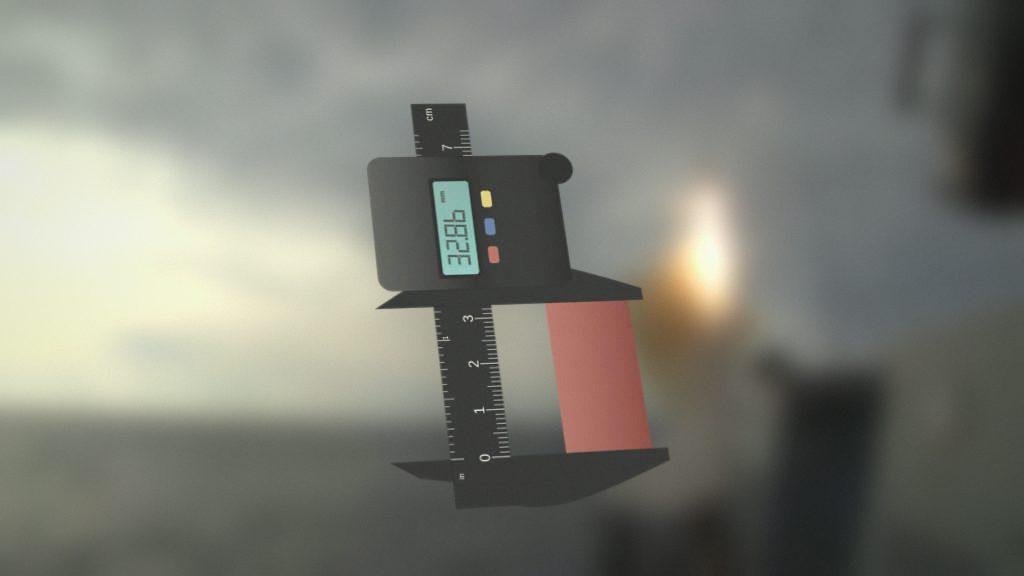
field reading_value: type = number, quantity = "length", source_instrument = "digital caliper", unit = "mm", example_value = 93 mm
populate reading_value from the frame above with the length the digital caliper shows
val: 32.86 mm
